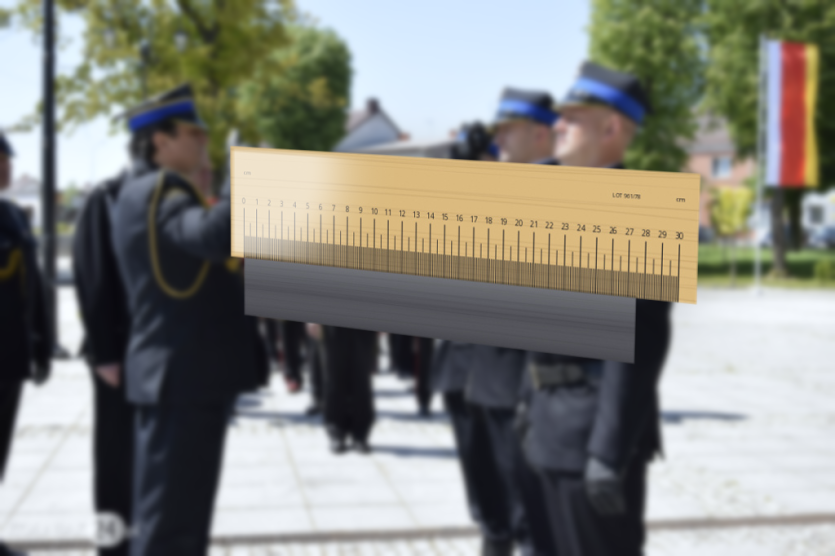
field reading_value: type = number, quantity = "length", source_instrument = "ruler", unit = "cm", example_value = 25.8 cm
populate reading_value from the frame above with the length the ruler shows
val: 27.5 cm
